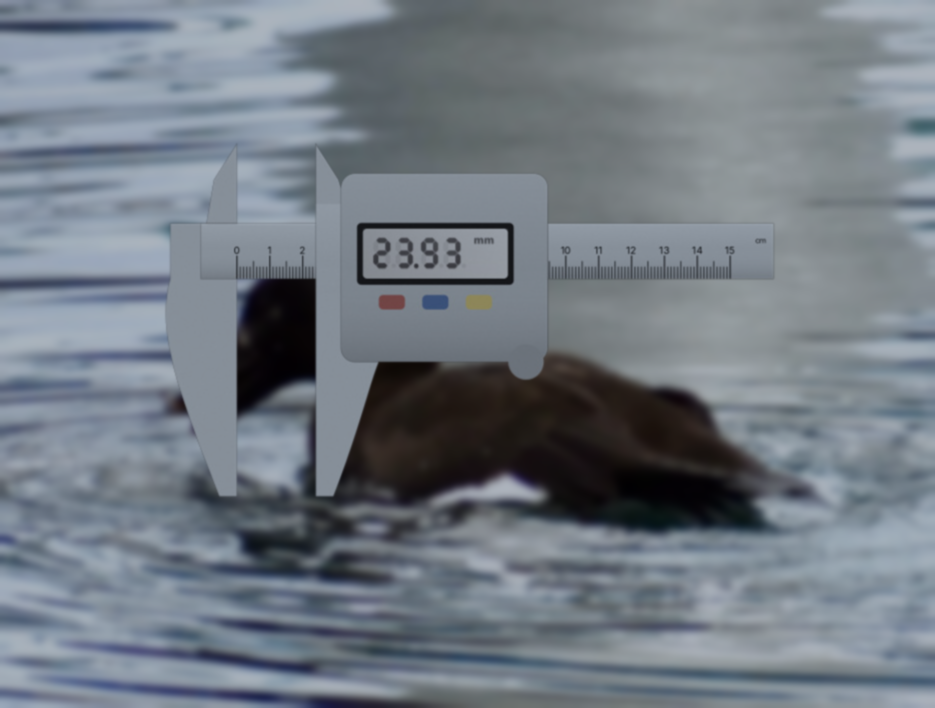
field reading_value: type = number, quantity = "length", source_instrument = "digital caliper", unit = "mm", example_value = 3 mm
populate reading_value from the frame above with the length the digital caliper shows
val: 23.93 mm
